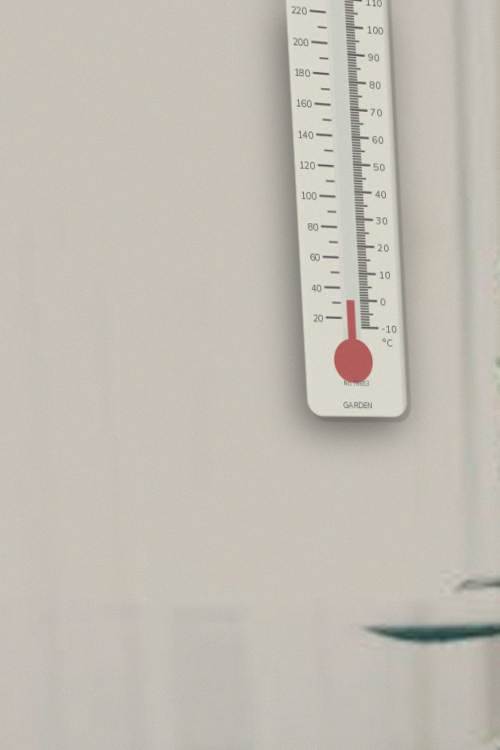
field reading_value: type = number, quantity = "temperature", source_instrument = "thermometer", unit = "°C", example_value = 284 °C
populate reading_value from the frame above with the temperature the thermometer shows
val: 0 °C
